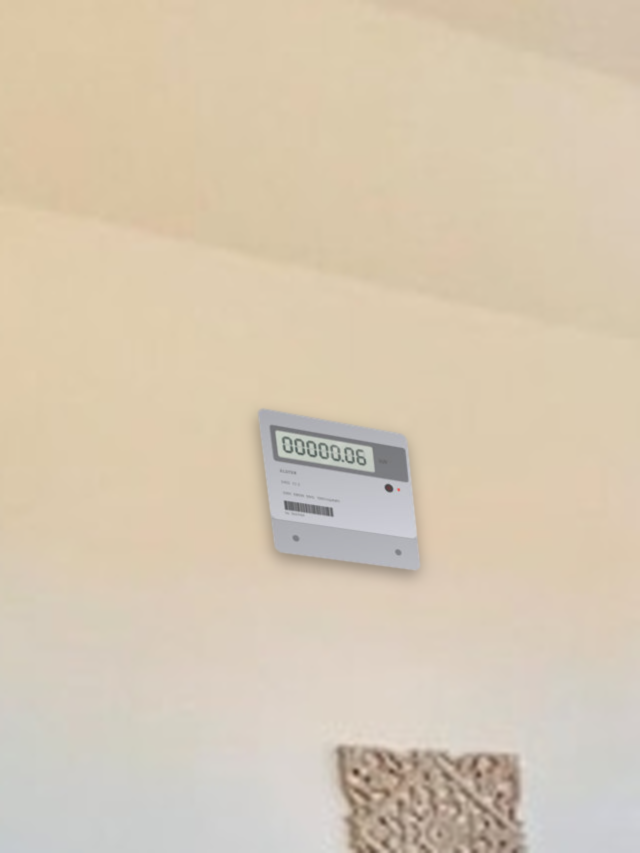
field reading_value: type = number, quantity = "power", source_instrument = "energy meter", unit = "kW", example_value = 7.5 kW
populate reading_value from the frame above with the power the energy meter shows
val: 0.06 kW
